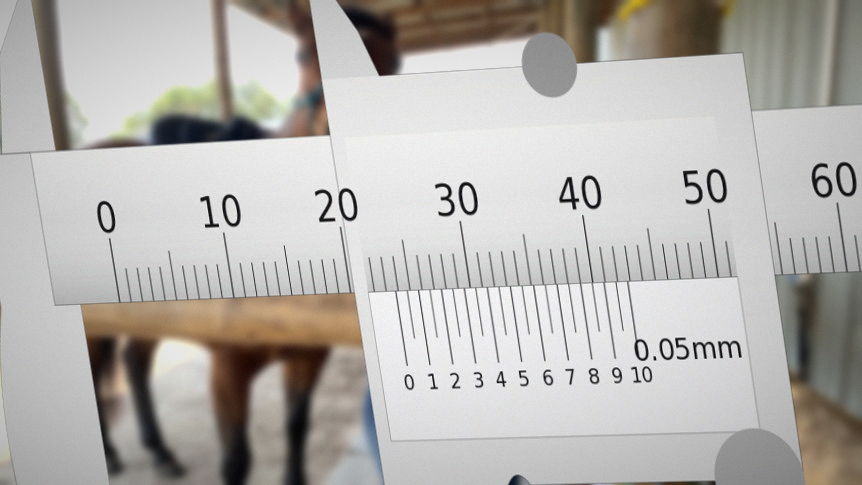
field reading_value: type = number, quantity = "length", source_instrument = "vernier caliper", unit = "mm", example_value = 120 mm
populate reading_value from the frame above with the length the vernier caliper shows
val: 23.8 mm
